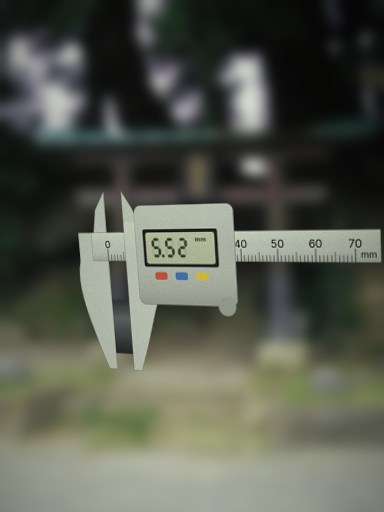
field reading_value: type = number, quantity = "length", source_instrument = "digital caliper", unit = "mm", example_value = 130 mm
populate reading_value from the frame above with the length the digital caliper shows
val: 5.52 mm
